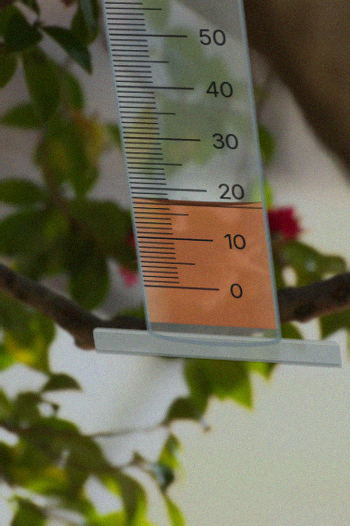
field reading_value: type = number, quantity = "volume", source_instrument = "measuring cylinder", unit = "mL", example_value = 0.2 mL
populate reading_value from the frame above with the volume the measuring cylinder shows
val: 17 mL
